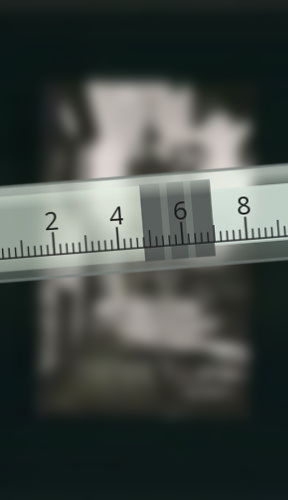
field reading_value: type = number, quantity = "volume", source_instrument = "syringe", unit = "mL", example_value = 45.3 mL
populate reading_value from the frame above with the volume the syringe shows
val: 4.8 mL
